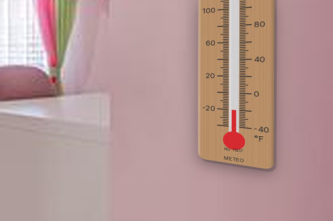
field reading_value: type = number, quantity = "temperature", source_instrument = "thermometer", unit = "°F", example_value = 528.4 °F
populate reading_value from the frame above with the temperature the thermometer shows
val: -20 °F
